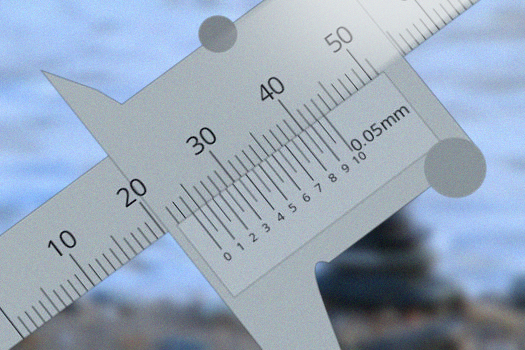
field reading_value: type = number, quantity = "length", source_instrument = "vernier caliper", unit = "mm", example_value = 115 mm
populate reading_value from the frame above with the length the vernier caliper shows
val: 24.0 mm
